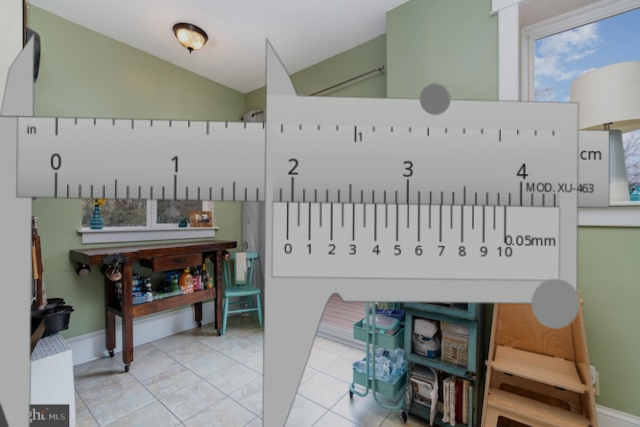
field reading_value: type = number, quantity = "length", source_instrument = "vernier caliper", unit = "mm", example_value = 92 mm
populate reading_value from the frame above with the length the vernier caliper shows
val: 19.6 mm
